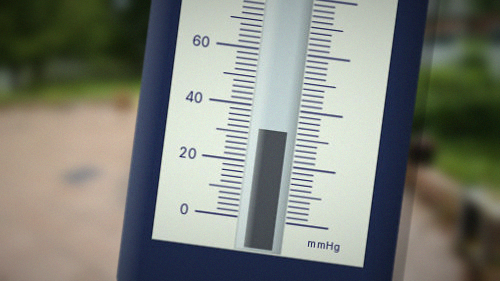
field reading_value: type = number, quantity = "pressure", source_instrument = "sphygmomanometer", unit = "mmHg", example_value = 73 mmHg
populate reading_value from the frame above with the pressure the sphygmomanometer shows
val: 32 mmHg
